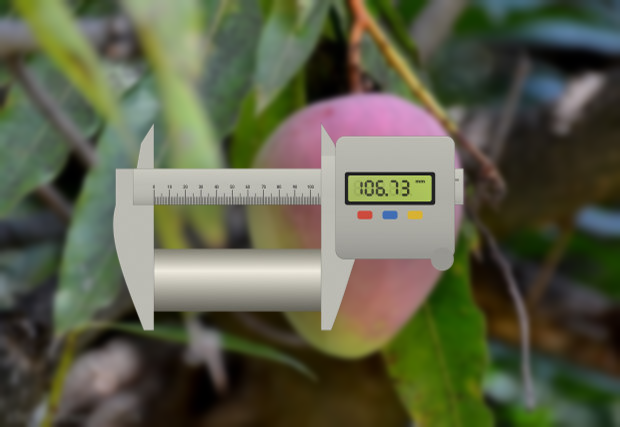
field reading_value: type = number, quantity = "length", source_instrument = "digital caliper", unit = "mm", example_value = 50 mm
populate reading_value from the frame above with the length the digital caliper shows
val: 106.73 mm
